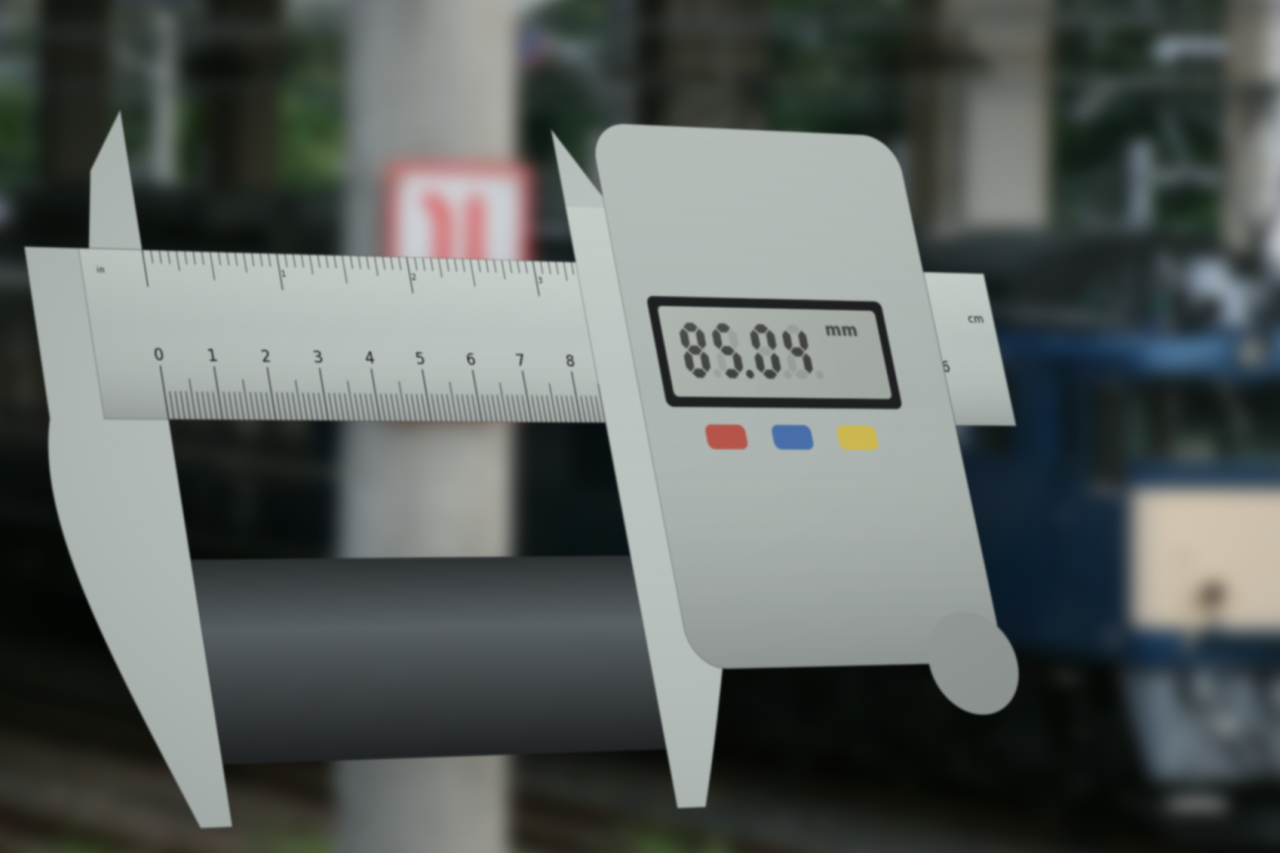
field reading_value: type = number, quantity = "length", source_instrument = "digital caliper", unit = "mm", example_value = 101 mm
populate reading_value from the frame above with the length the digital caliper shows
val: 85.04 mm
